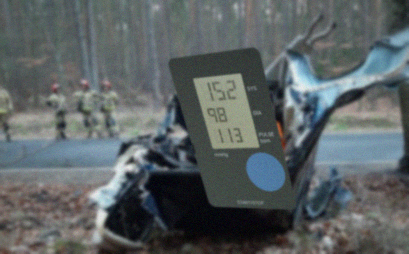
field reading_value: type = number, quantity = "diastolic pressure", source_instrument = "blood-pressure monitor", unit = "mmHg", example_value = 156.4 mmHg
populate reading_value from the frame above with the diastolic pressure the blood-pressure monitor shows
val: 98 mmHg
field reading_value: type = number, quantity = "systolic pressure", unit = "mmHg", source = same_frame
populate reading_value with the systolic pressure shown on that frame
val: 152 mmHg
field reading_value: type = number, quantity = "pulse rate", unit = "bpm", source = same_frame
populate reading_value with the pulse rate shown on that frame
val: 113 bpm
